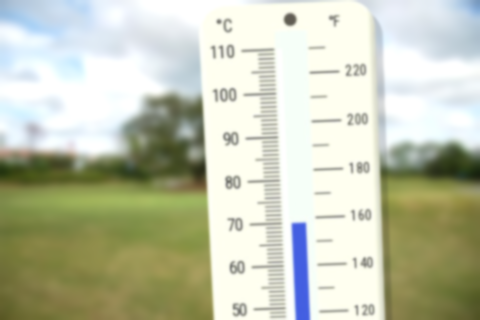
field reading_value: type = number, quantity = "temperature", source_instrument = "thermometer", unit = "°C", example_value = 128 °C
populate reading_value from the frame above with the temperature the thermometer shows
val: 70 °C
